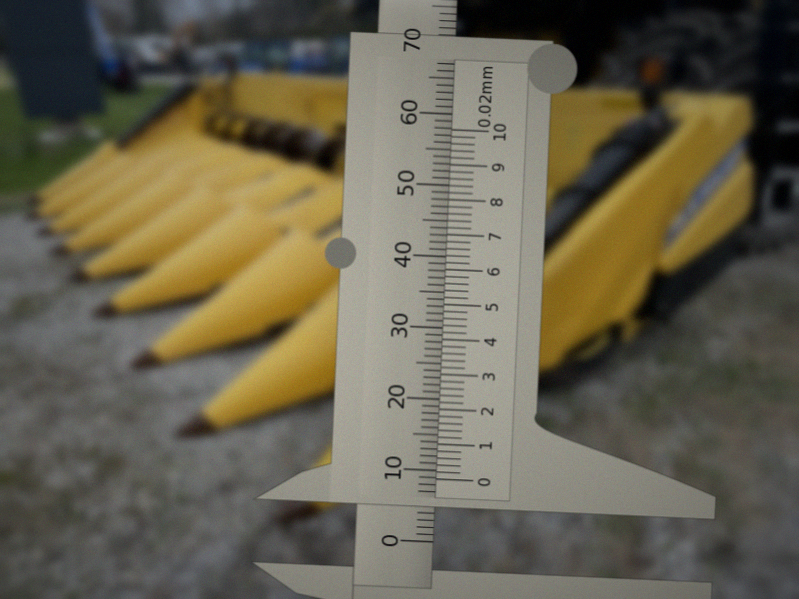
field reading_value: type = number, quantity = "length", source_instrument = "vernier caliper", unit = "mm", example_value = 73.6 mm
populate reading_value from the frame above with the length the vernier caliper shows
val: 8.8 mm
